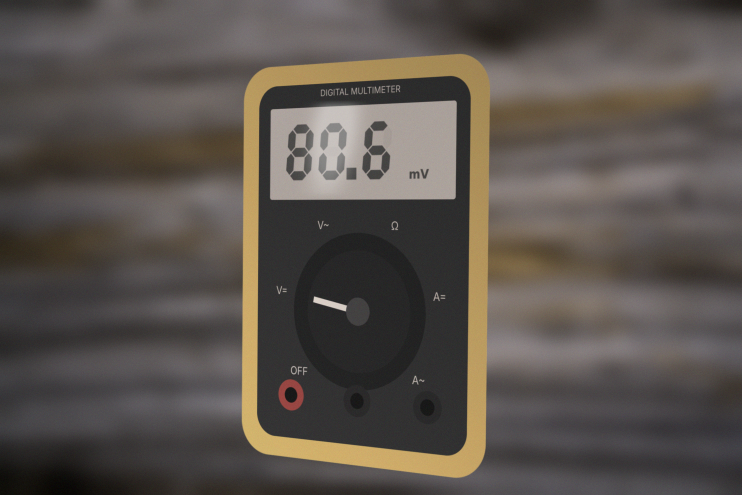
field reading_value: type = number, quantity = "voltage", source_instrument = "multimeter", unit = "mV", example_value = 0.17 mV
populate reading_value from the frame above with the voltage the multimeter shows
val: 80.6 mV
